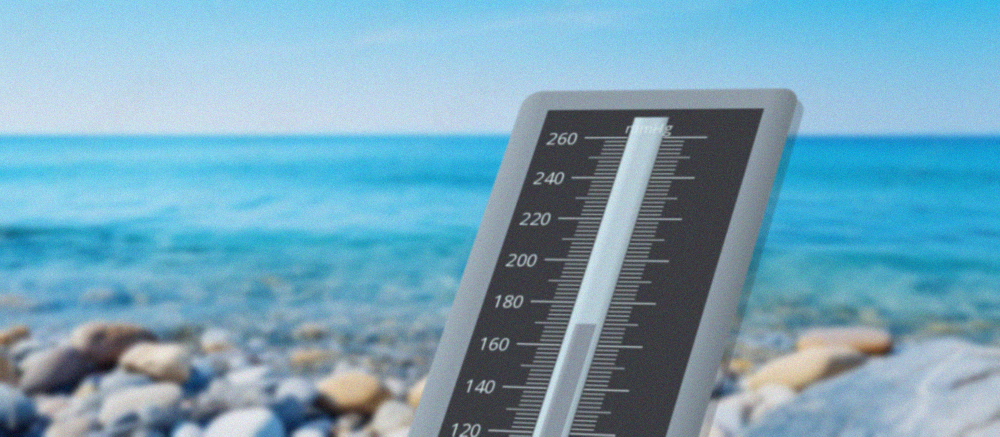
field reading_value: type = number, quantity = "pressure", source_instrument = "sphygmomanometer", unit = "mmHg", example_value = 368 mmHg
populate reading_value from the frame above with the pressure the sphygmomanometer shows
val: 170 mmHg
